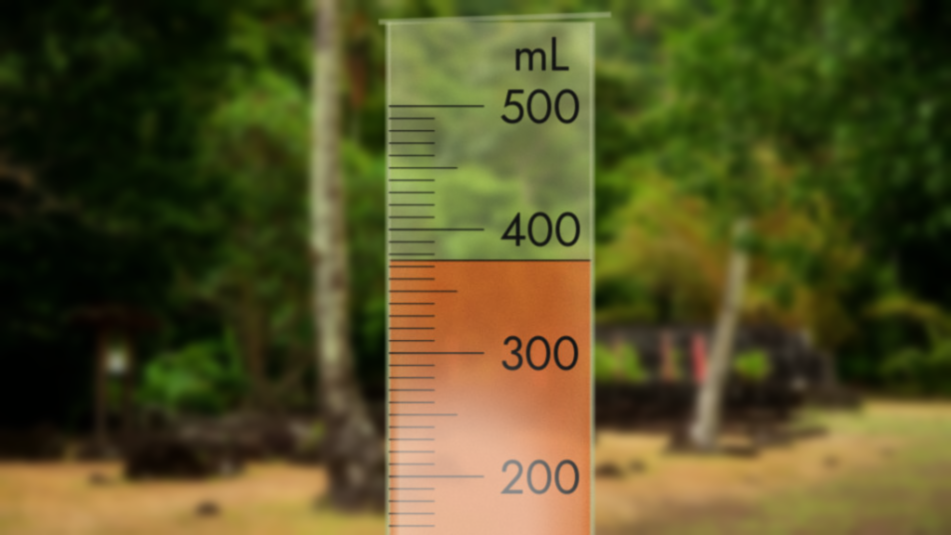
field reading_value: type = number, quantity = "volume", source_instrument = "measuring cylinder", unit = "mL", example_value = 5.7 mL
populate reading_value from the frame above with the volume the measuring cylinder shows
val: 375 mL
